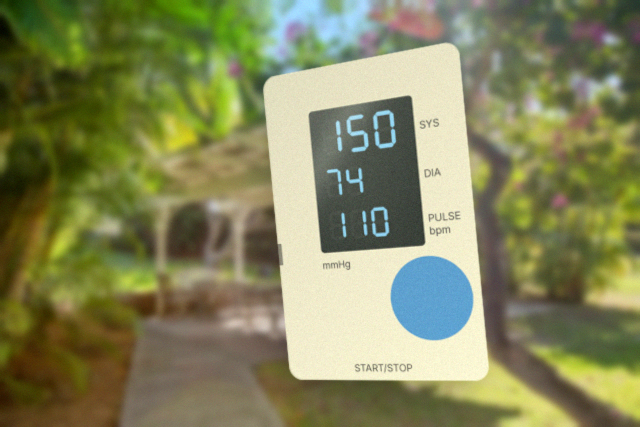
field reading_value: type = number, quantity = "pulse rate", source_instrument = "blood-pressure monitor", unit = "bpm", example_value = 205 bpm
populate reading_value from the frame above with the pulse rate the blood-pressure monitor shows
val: 110 bpm
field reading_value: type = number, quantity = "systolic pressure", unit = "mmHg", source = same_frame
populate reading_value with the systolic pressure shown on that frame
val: 150 mmHg
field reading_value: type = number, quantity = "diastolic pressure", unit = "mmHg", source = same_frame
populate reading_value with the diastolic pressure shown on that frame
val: 74 mmHg
